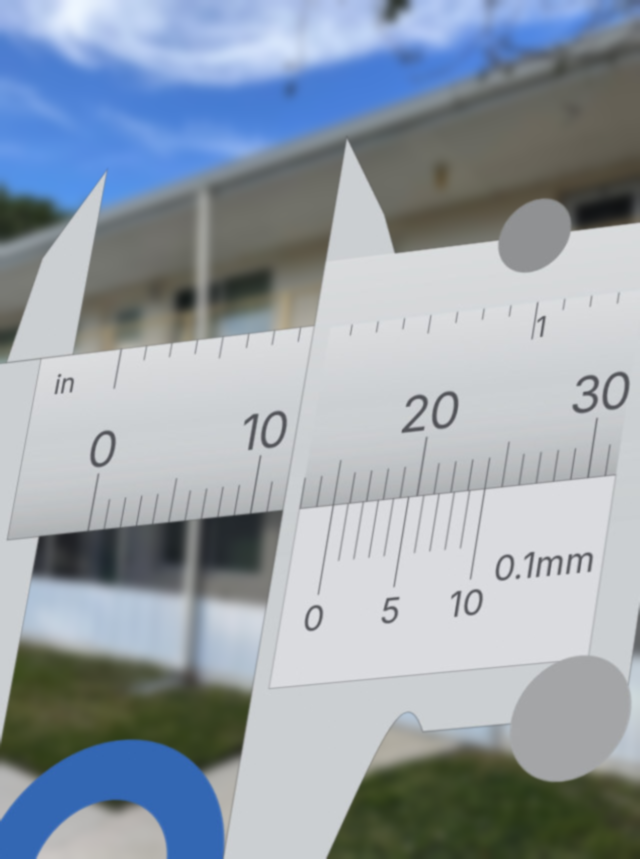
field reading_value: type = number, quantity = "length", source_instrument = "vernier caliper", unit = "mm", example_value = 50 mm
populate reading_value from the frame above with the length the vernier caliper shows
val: 15.0 mm
